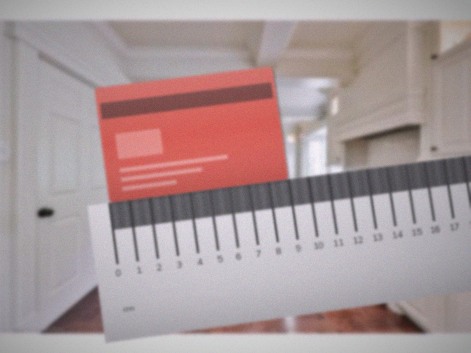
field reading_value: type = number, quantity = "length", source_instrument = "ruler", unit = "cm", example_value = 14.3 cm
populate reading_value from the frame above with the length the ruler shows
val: 9 cm
